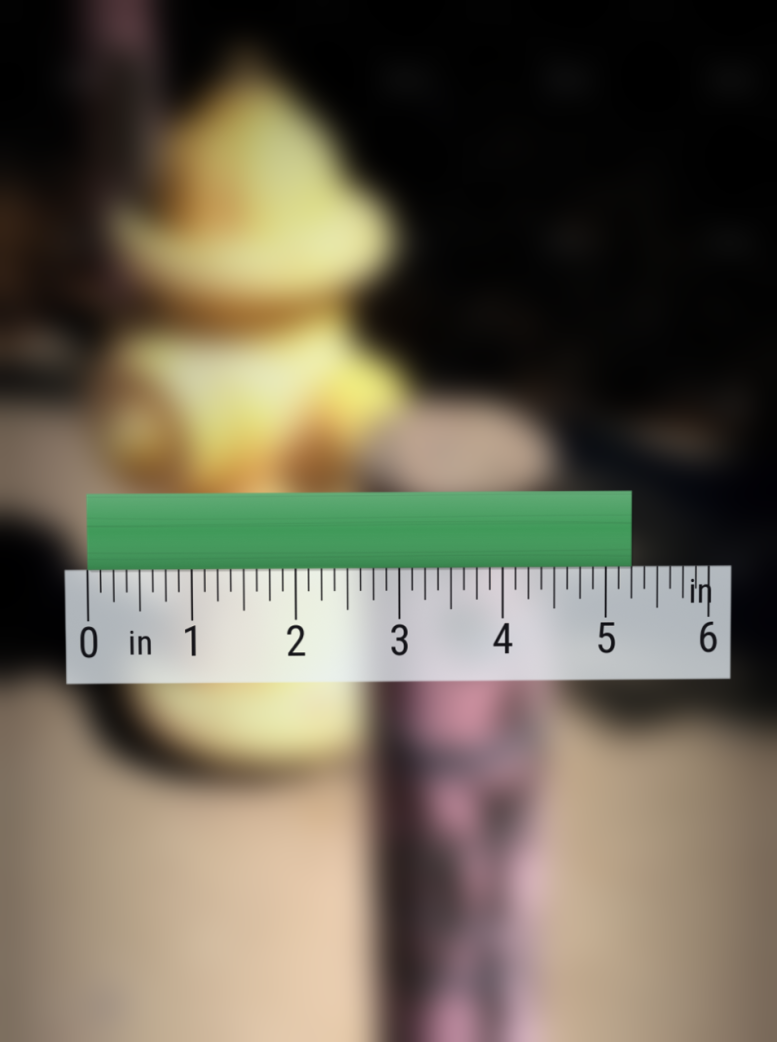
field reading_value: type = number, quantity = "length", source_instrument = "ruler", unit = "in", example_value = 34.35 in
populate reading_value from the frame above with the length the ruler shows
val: 5.25 in
